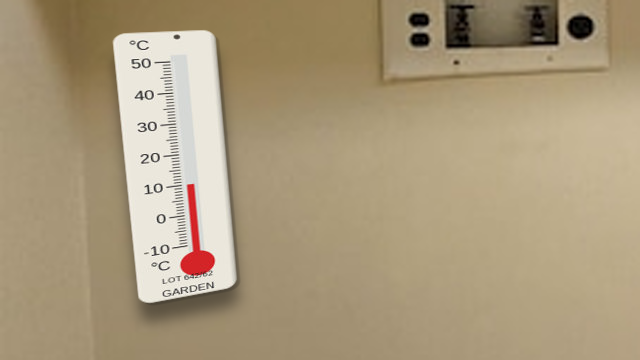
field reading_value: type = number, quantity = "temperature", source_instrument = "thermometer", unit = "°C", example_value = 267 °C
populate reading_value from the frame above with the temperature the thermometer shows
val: 10 °C
